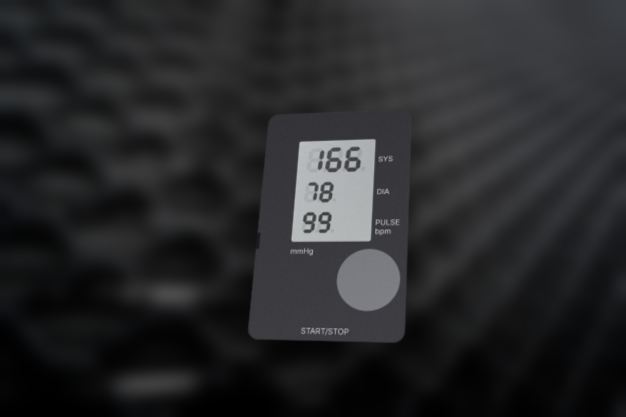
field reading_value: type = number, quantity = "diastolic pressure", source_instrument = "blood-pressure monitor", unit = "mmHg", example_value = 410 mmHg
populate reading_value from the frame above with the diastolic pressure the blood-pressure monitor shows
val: 78 mmHg
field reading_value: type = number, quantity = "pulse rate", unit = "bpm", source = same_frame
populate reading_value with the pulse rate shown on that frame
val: 99 bpm
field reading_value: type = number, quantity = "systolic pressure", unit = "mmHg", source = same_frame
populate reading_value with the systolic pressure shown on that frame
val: 166 mmHg
